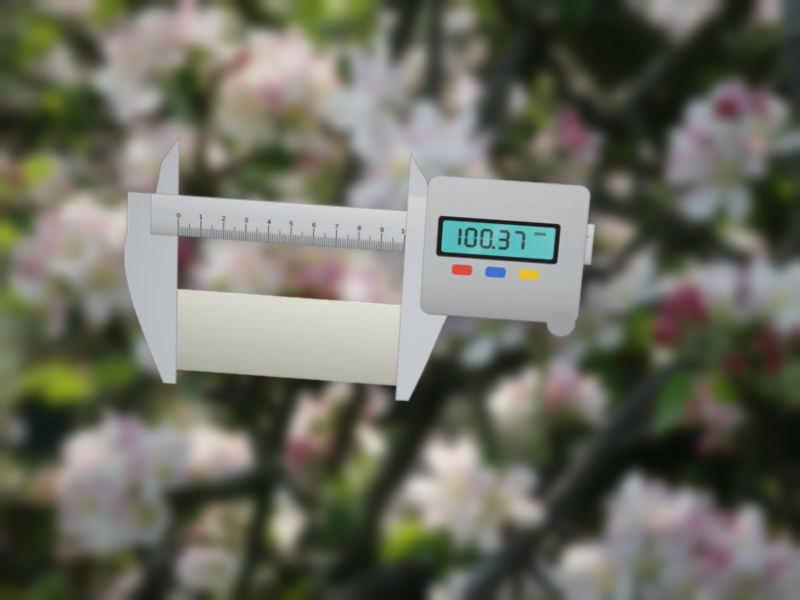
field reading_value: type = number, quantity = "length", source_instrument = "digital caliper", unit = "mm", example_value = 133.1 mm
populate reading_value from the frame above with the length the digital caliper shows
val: 100.37 mm
